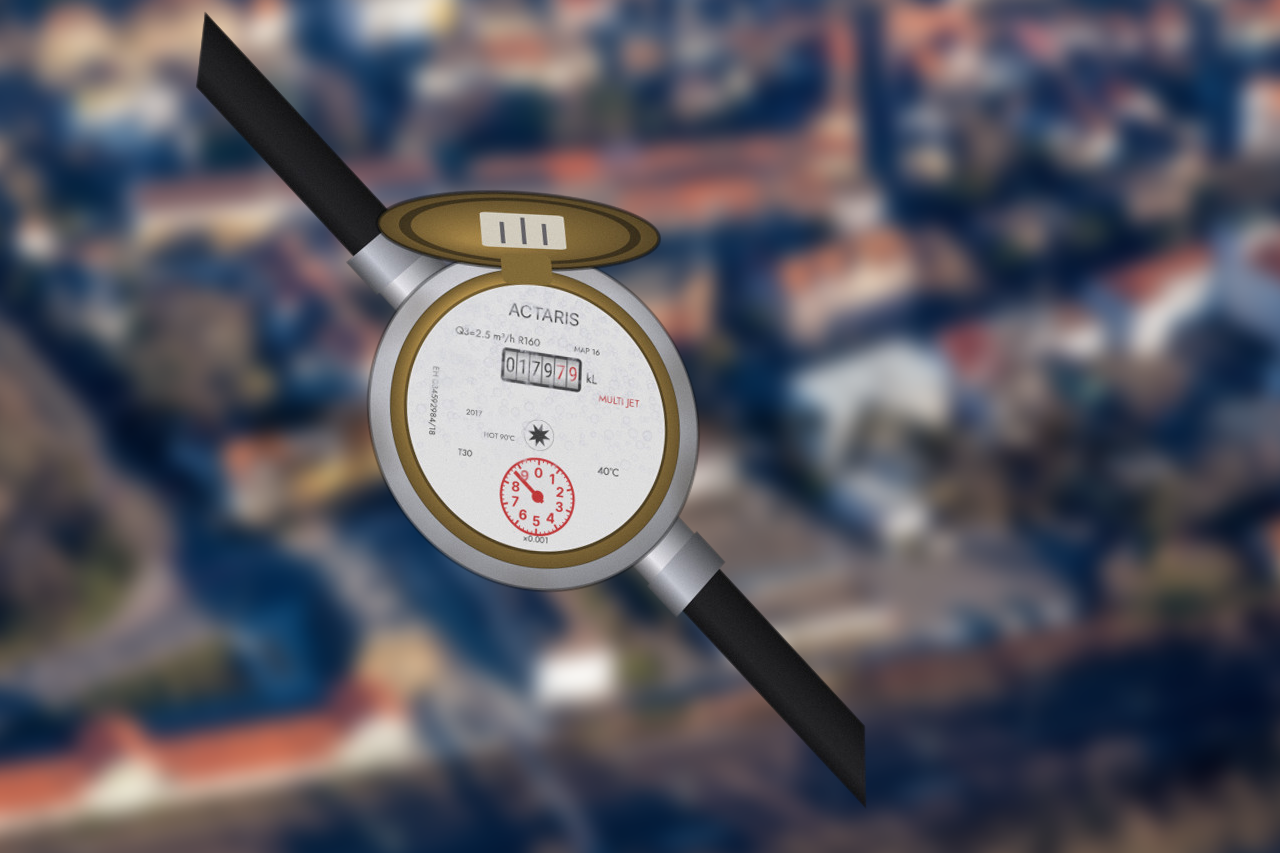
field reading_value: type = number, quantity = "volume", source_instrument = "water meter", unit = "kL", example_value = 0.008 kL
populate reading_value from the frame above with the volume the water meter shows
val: 179.798 kL
